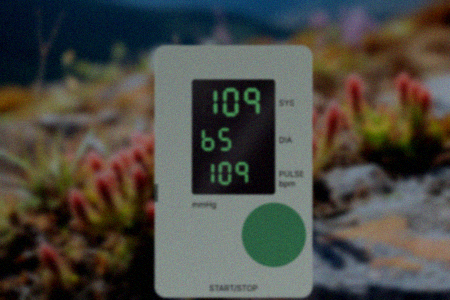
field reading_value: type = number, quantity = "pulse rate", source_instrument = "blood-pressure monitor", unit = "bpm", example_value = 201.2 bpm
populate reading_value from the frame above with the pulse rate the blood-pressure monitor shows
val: 109 bpm
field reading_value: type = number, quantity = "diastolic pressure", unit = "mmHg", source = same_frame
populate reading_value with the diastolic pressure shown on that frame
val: 65 mmHg
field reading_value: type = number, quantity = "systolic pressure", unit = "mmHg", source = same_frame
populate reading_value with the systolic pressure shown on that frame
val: 109 mmHg
